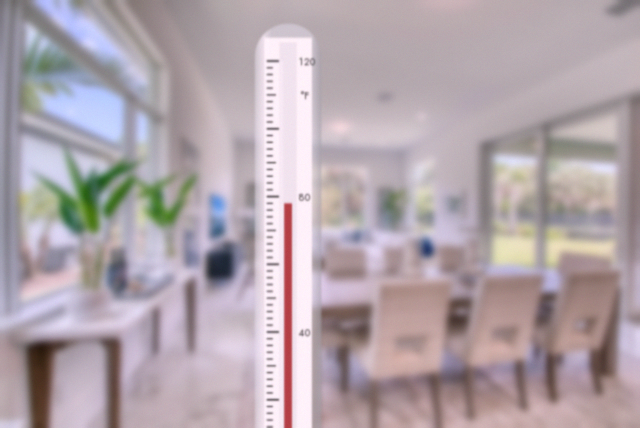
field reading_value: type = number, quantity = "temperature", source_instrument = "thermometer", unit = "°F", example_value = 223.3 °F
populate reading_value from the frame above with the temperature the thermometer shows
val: 78 °F
